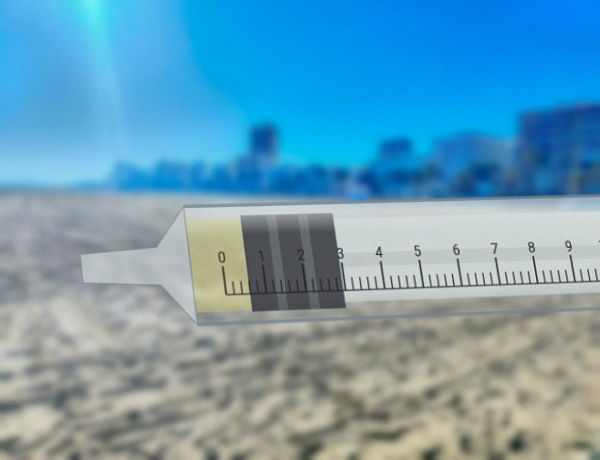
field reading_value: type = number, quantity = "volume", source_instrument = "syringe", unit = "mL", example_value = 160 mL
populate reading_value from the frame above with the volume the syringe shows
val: 0.6 mL
